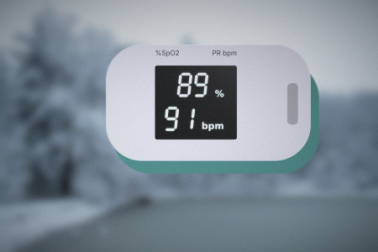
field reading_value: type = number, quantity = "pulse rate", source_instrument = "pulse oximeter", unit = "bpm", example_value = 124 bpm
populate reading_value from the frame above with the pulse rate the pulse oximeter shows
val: 91 bpm
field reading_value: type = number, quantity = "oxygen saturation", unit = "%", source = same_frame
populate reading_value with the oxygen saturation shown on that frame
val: 89 %
